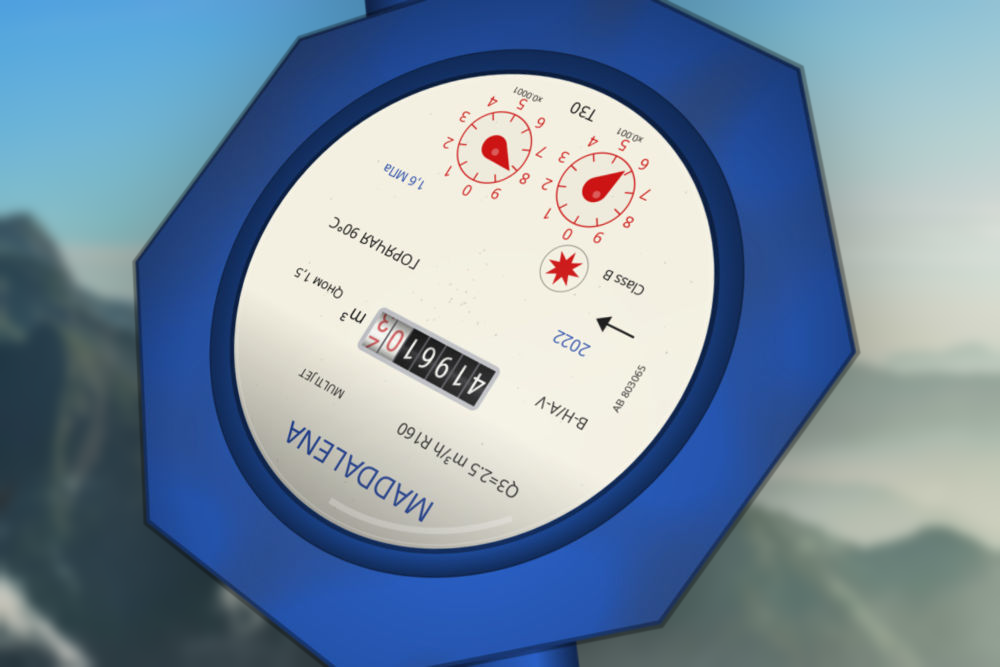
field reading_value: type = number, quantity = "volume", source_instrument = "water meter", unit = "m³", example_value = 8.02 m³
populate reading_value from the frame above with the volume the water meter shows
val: 41961.0258 m³
